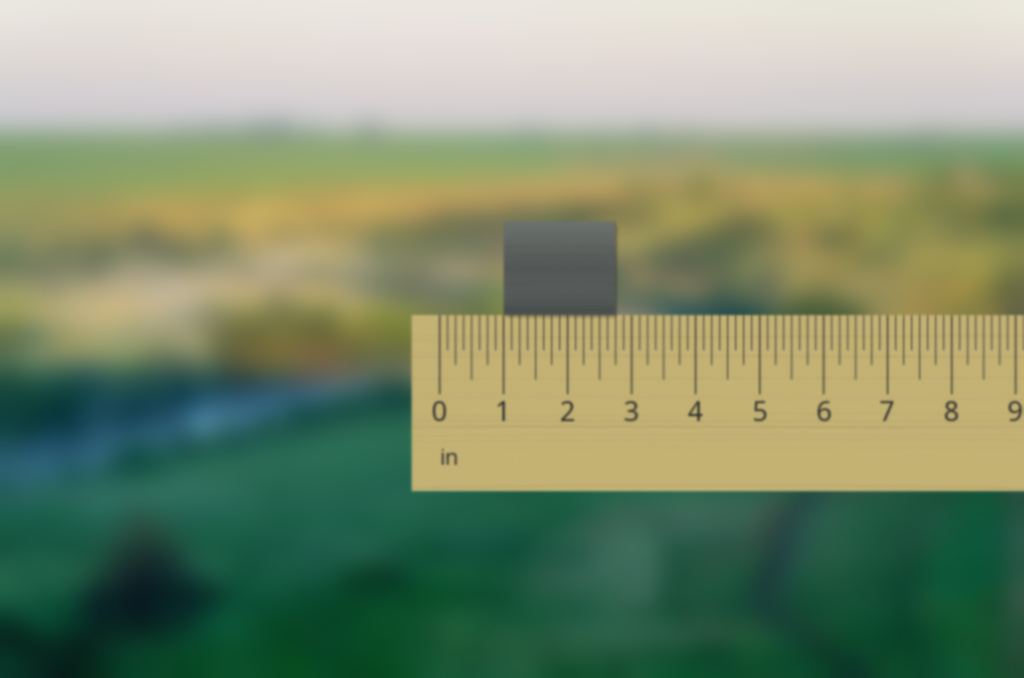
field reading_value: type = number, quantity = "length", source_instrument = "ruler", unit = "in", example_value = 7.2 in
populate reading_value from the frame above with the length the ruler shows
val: 1.75 in
